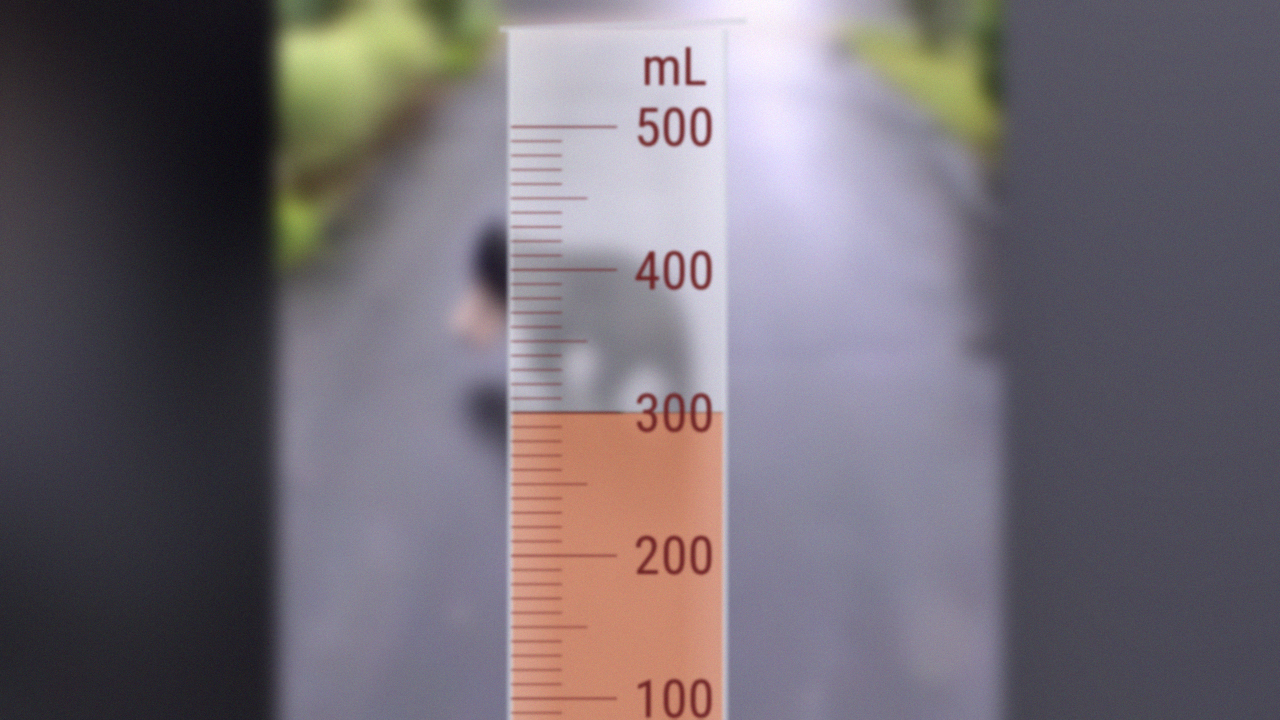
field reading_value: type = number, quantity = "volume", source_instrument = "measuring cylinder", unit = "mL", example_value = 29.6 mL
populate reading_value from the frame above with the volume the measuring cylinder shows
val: 300 mL
